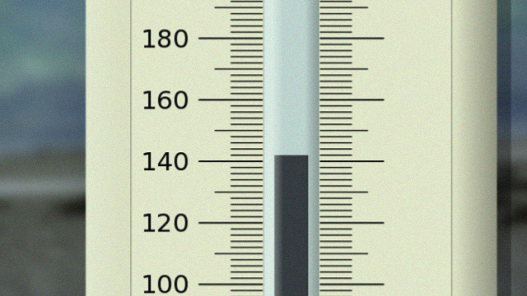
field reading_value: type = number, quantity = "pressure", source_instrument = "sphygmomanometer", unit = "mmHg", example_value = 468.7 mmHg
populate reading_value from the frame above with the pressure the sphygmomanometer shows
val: 142 mmHg
